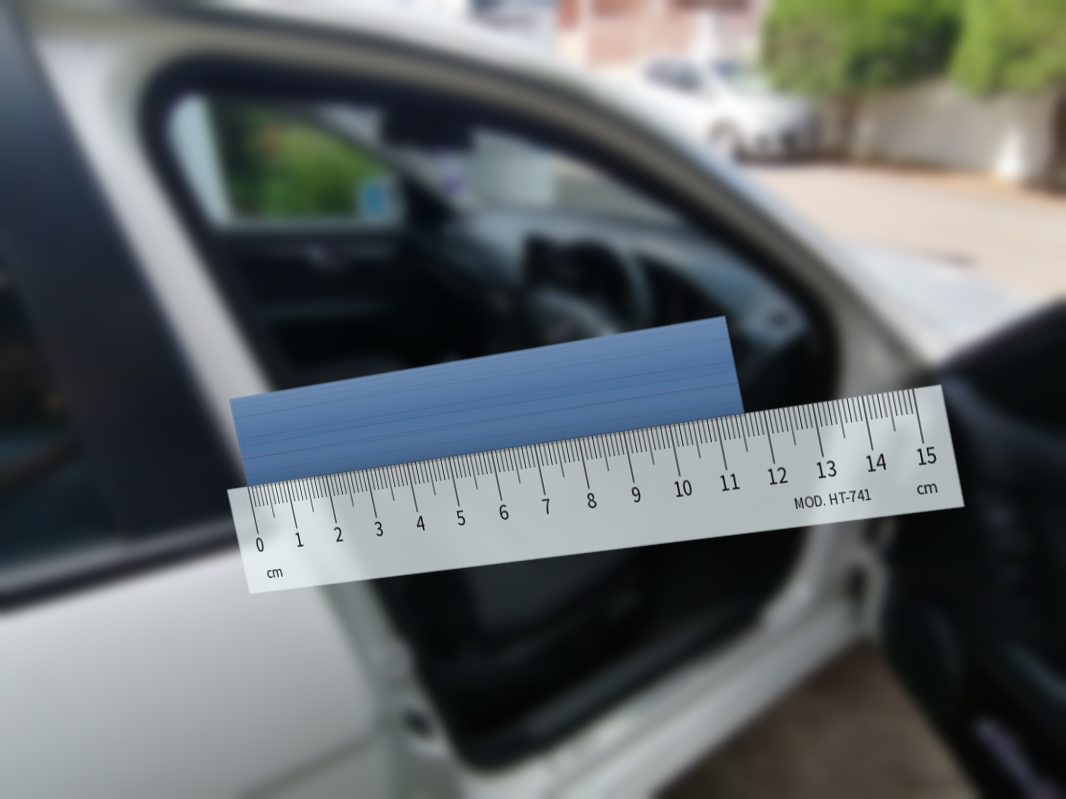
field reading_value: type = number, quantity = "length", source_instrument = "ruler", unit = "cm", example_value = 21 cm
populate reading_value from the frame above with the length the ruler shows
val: 11.6 cm
